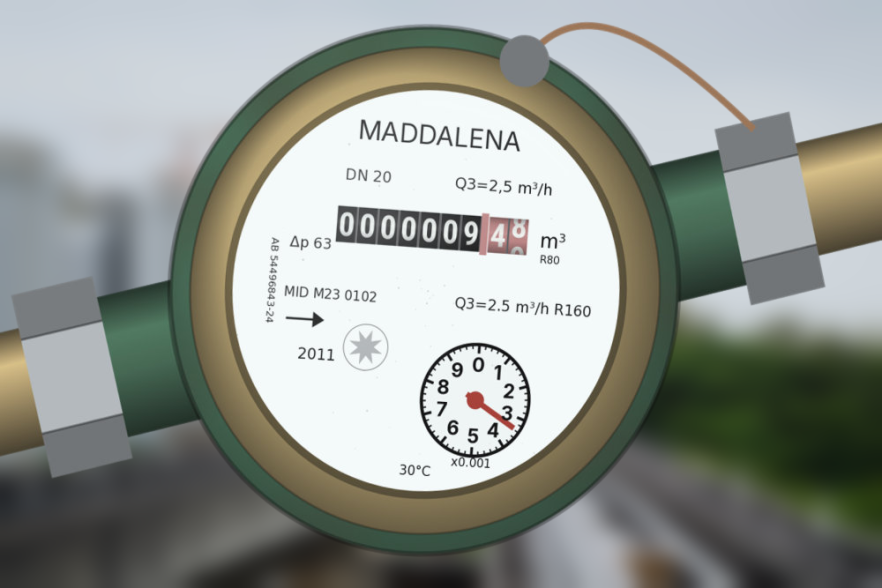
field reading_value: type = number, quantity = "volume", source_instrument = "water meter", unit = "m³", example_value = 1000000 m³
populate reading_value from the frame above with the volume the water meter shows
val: 9.483 m³
